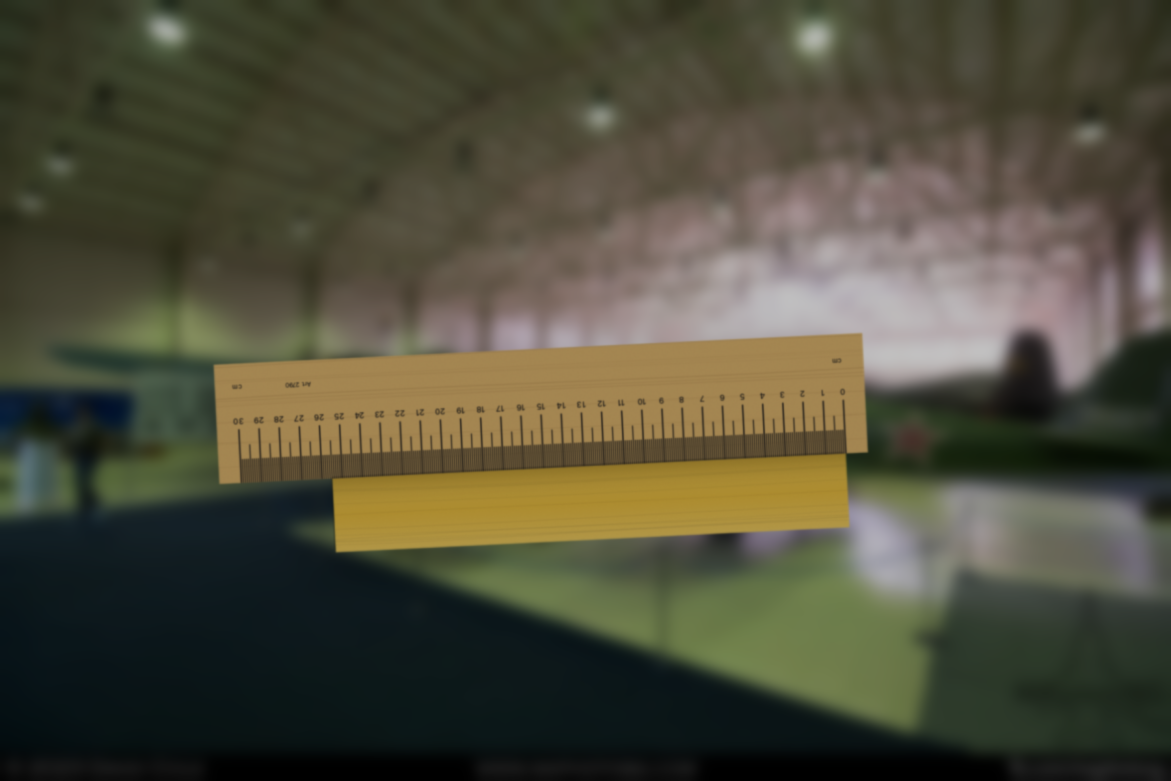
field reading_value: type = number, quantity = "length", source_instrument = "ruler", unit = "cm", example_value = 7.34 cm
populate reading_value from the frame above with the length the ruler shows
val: 25.5 cm
